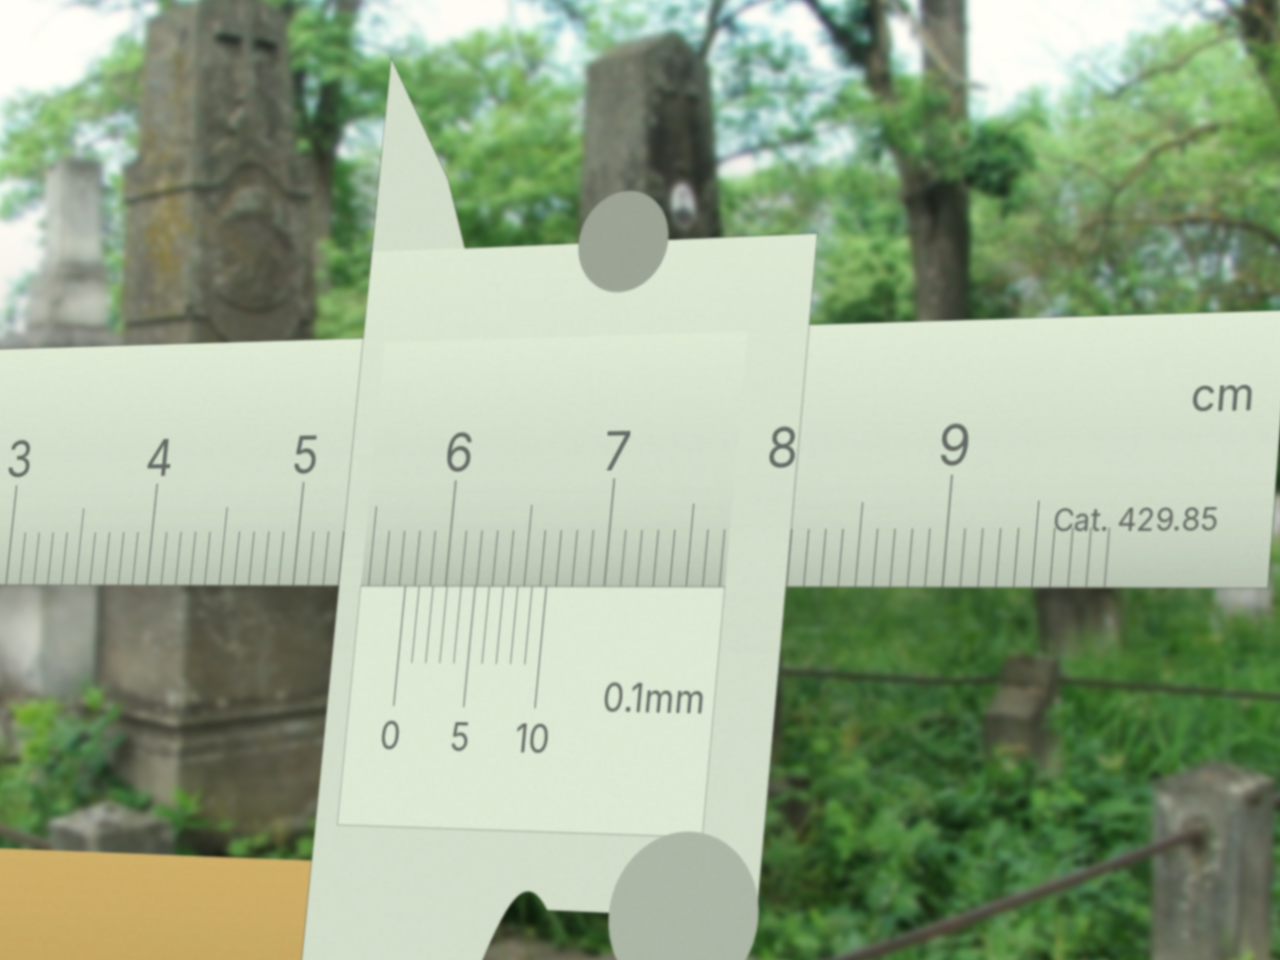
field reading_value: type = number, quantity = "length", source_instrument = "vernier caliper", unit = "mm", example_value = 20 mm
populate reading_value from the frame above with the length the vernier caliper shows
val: 57.4 mm
